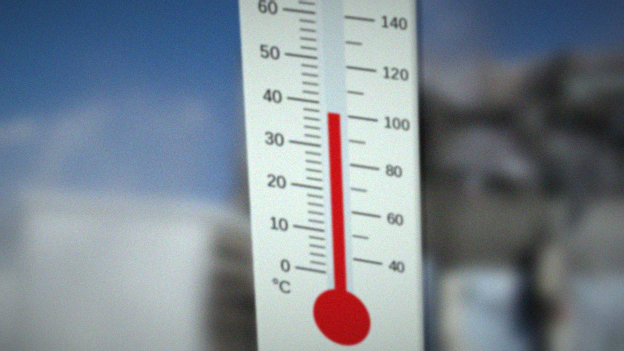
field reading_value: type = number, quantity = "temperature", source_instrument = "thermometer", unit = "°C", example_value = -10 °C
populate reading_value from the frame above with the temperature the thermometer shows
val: 38 °C
